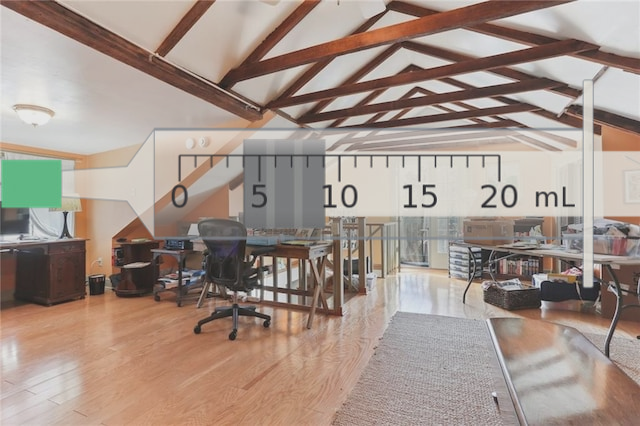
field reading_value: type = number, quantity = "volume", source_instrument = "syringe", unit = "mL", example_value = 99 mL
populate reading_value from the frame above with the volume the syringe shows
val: 4 mL
